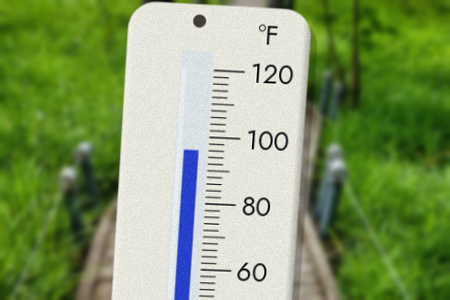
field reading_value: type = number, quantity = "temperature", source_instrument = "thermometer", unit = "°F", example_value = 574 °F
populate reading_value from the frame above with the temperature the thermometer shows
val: 96 °F
